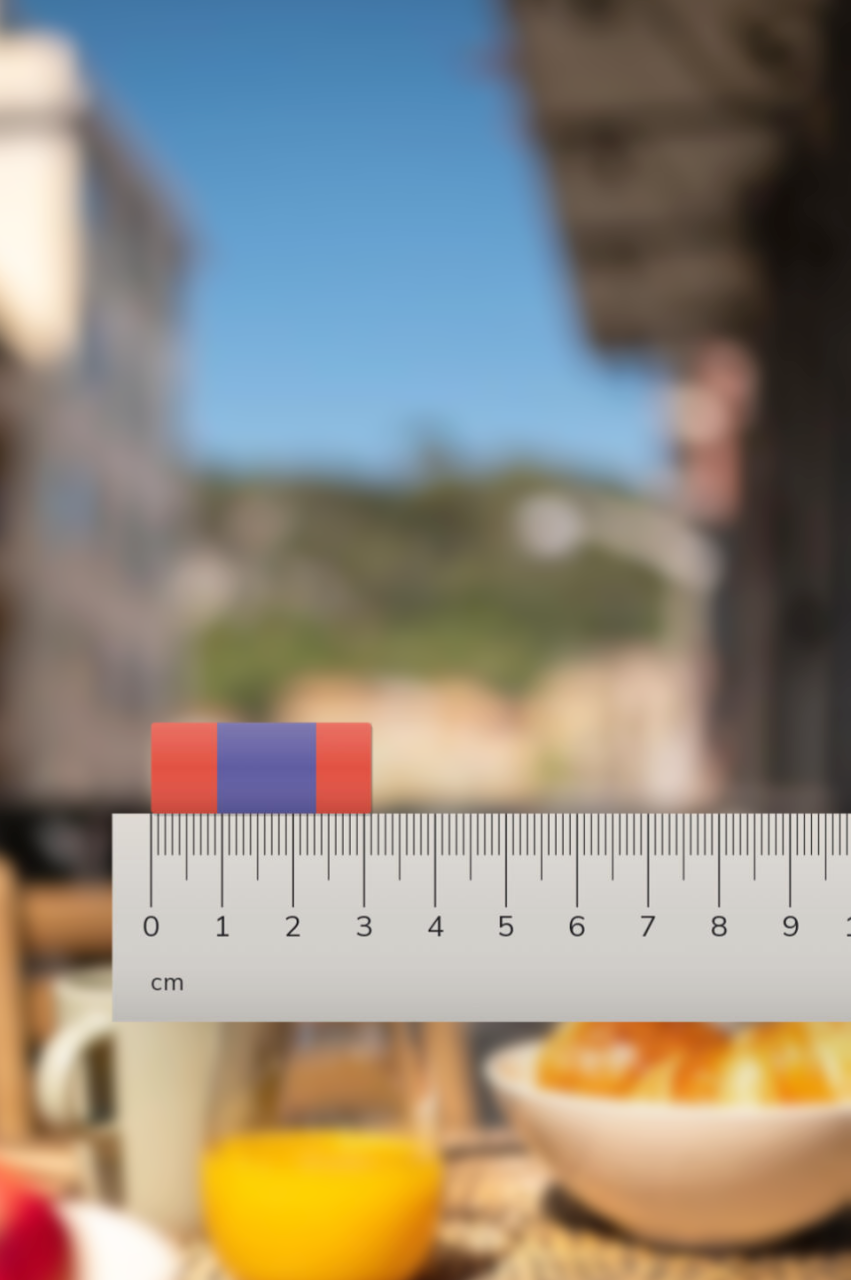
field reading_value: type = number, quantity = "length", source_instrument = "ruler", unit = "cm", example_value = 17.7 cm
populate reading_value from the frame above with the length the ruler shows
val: 3.1 cm
